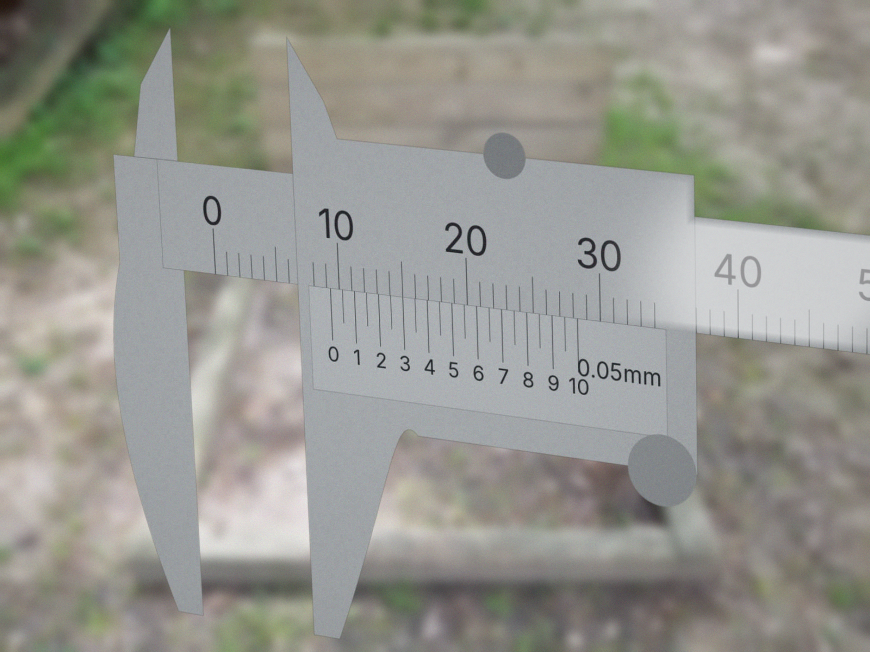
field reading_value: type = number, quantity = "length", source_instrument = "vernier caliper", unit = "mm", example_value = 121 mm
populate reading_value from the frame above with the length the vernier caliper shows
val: 9.3 mm
